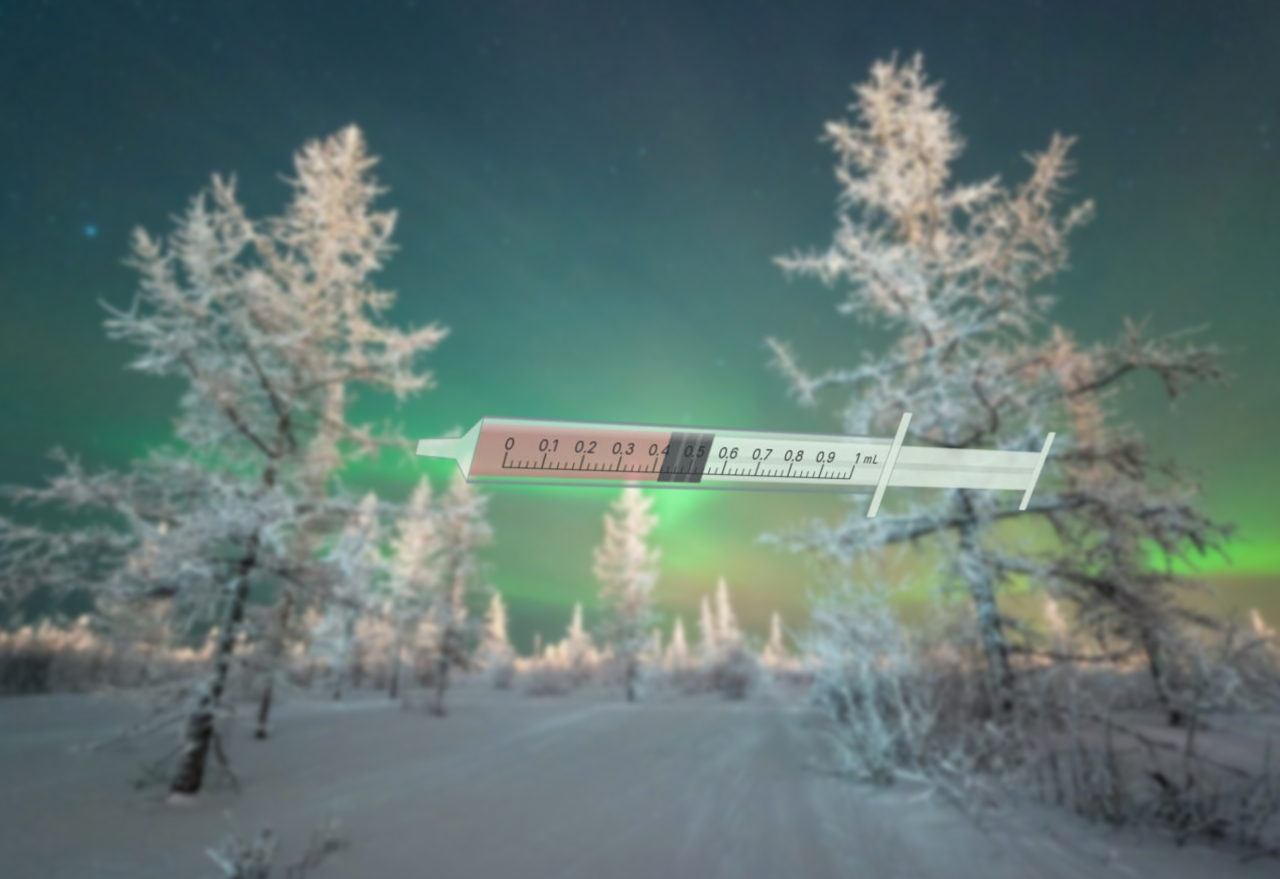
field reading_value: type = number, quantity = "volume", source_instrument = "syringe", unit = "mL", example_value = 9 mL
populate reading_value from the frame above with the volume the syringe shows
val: 0.42 mL
